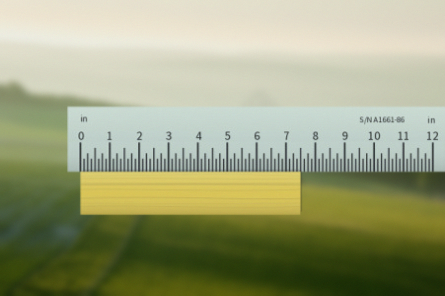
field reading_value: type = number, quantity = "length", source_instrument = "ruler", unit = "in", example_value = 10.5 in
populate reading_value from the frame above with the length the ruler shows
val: 7.5 in
